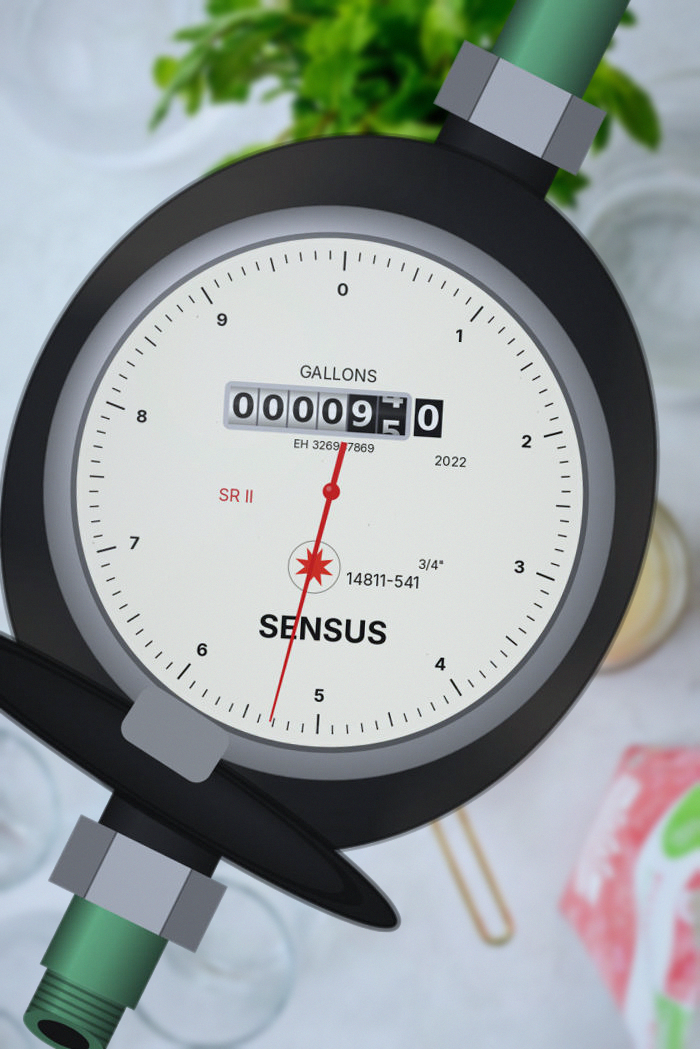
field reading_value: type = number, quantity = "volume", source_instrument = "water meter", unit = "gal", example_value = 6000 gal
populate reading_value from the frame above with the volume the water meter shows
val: 945.3 gal
